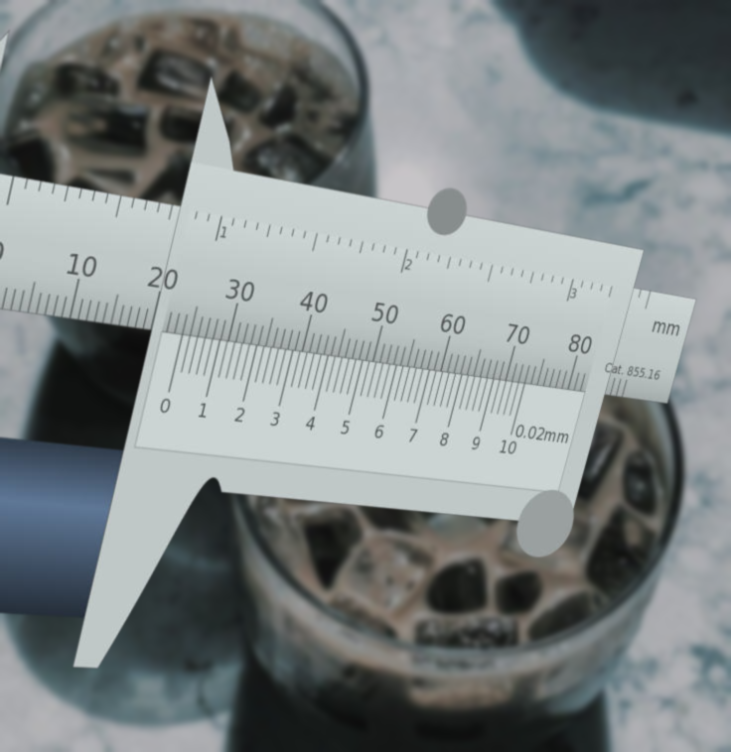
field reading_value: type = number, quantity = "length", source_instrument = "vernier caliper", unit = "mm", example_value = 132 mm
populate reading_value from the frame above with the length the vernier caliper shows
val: 24.0 mm
